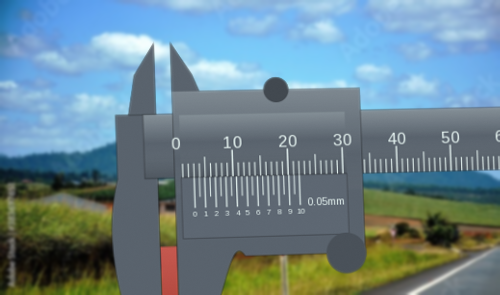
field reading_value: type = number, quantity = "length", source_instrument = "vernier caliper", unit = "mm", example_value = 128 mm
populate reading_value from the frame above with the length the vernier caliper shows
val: 3.0 mm
